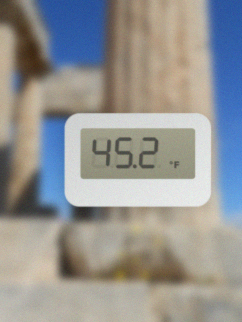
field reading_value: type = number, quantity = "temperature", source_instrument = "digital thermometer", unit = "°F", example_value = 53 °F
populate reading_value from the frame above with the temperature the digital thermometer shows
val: 45.2 °F
